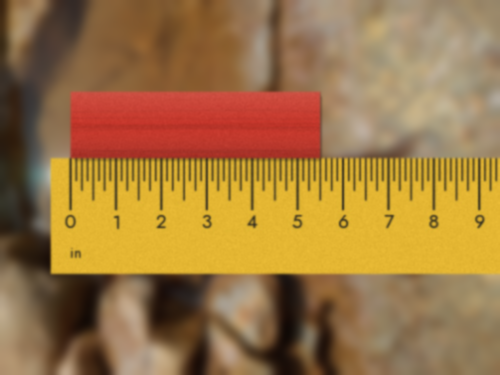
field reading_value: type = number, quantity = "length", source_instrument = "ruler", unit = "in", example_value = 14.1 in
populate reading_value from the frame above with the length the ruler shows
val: 5.5 in
